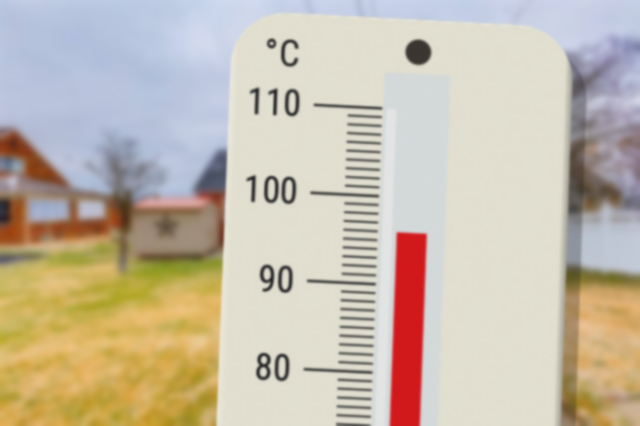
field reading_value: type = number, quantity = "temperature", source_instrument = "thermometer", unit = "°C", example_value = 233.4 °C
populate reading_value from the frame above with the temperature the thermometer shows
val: 96 °C
